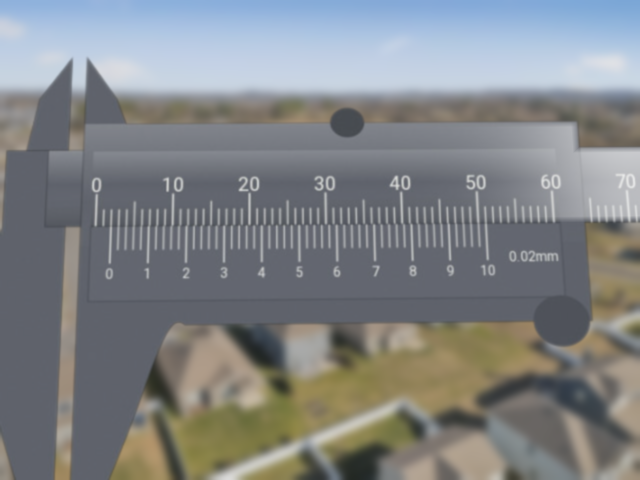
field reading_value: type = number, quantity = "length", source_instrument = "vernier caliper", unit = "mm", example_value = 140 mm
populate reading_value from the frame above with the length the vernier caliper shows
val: 2.0 mm
